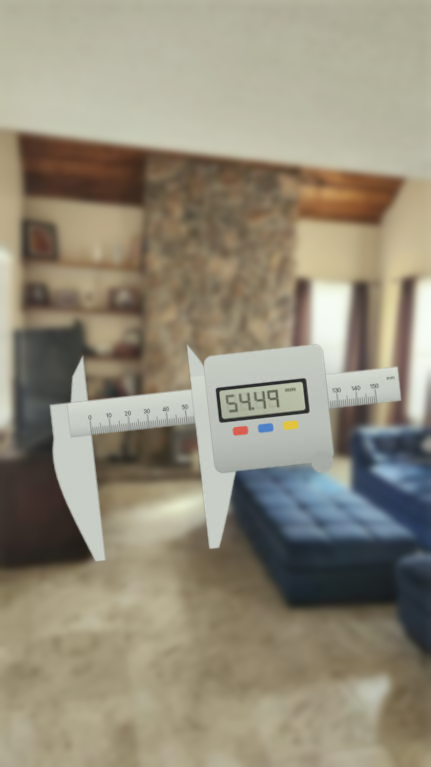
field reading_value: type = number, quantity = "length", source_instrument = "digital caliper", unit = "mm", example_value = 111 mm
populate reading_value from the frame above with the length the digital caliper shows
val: 54.49 mm
